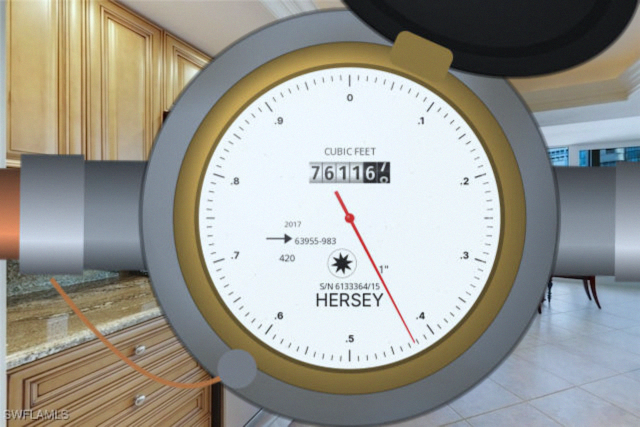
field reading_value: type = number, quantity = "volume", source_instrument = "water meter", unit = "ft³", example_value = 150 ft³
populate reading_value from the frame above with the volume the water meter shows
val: 761167.42 ft³
